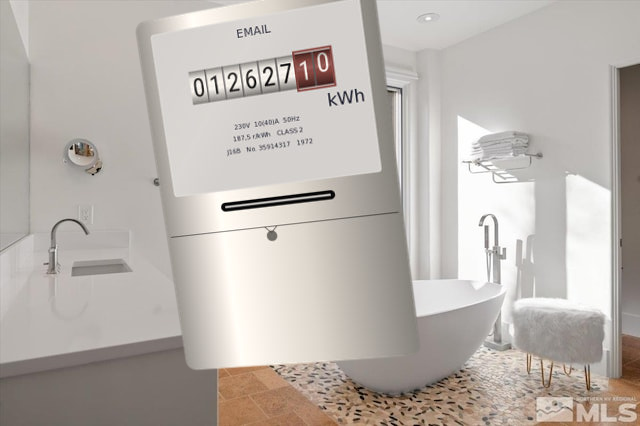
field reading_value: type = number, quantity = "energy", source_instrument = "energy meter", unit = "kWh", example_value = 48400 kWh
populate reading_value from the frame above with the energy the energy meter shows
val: 12627.10 kWh
